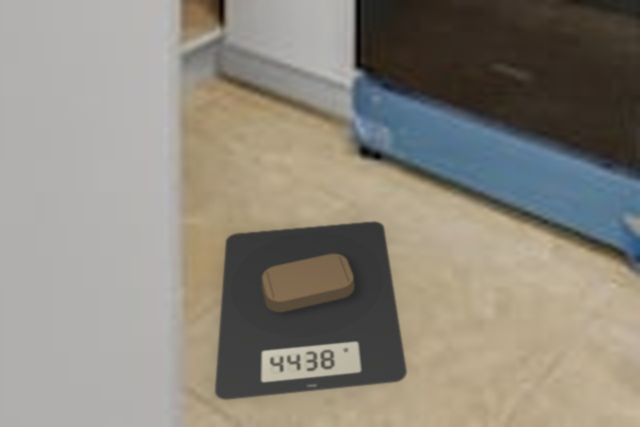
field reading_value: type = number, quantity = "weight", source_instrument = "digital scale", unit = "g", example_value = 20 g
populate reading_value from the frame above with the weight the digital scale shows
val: 4438 g
